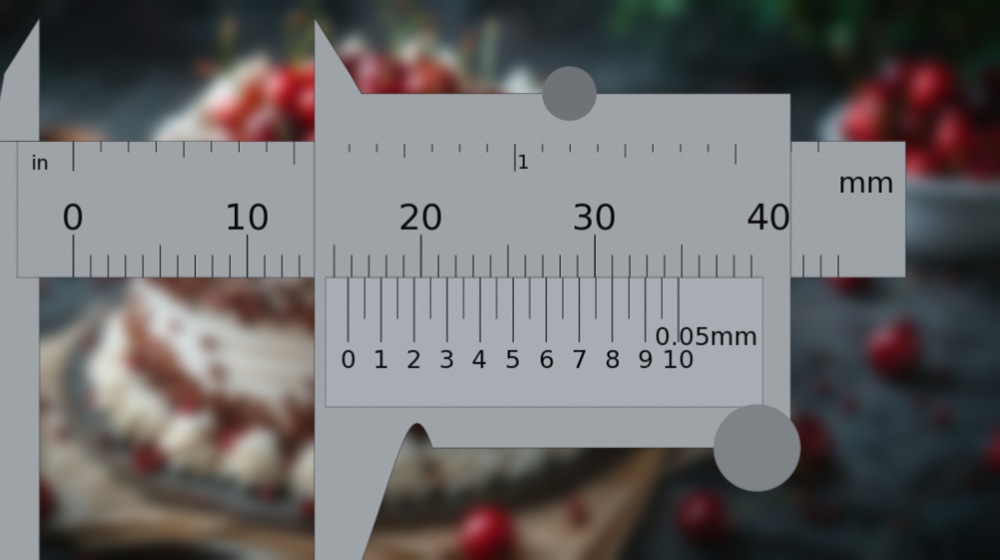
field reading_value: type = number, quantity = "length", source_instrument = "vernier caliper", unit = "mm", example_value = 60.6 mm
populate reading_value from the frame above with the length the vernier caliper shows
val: 15.8 mm
